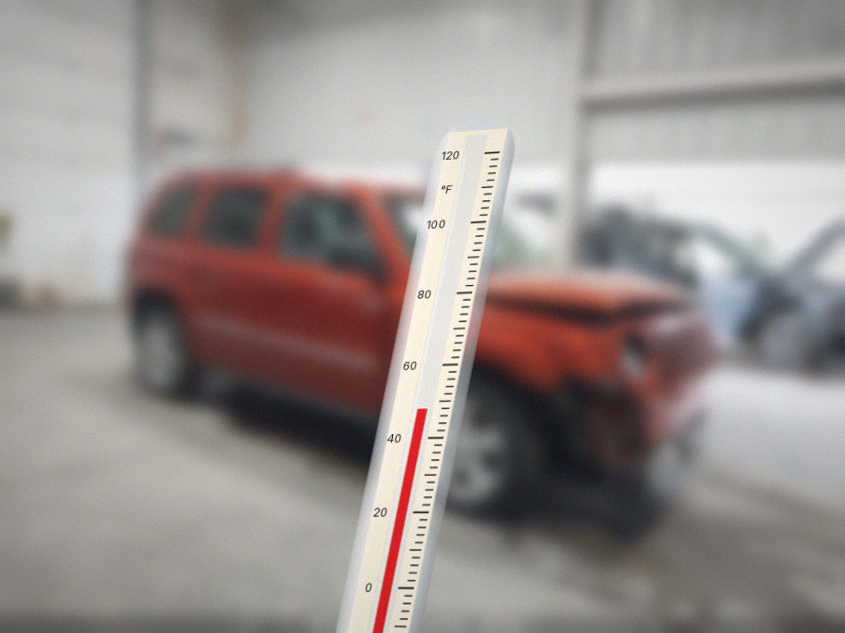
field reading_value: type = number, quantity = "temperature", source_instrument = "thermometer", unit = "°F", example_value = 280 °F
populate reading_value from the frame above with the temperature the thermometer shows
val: 48 °F
